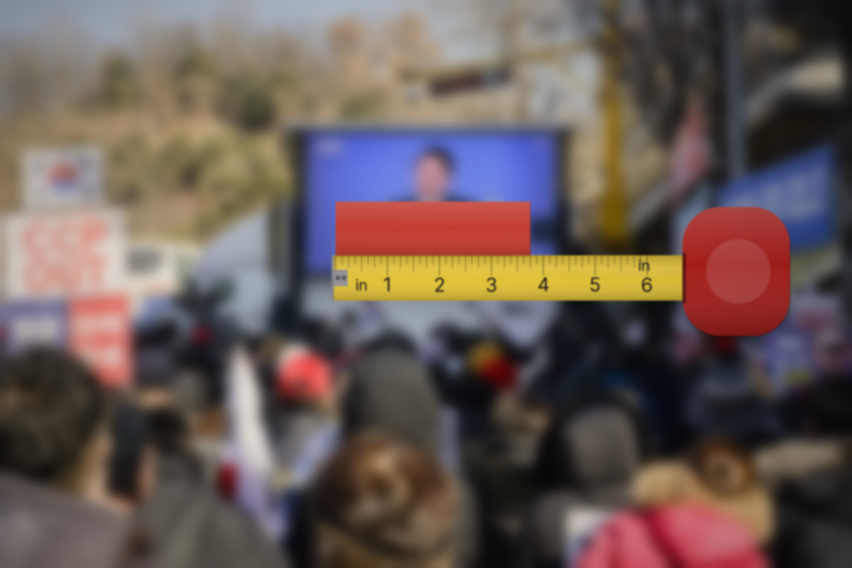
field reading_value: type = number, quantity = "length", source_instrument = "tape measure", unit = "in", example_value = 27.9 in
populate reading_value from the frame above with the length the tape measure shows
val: 3.75 in
